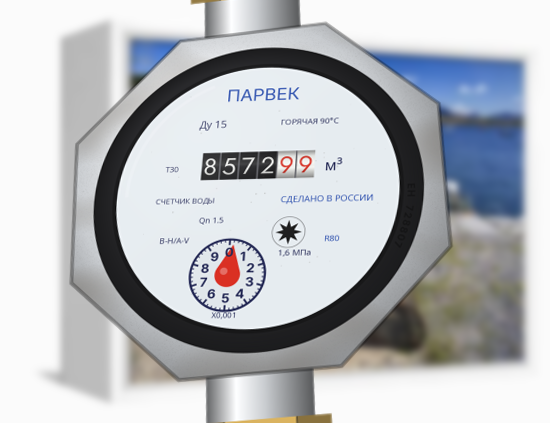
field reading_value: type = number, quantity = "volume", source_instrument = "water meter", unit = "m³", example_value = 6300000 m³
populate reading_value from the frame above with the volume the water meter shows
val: 8572.990 m³
